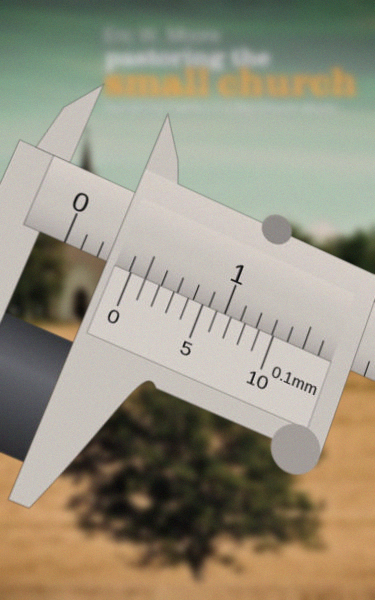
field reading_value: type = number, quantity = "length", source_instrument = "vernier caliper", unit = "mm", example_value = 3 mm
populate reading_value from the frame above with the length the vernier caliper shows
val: 4.1 mm
